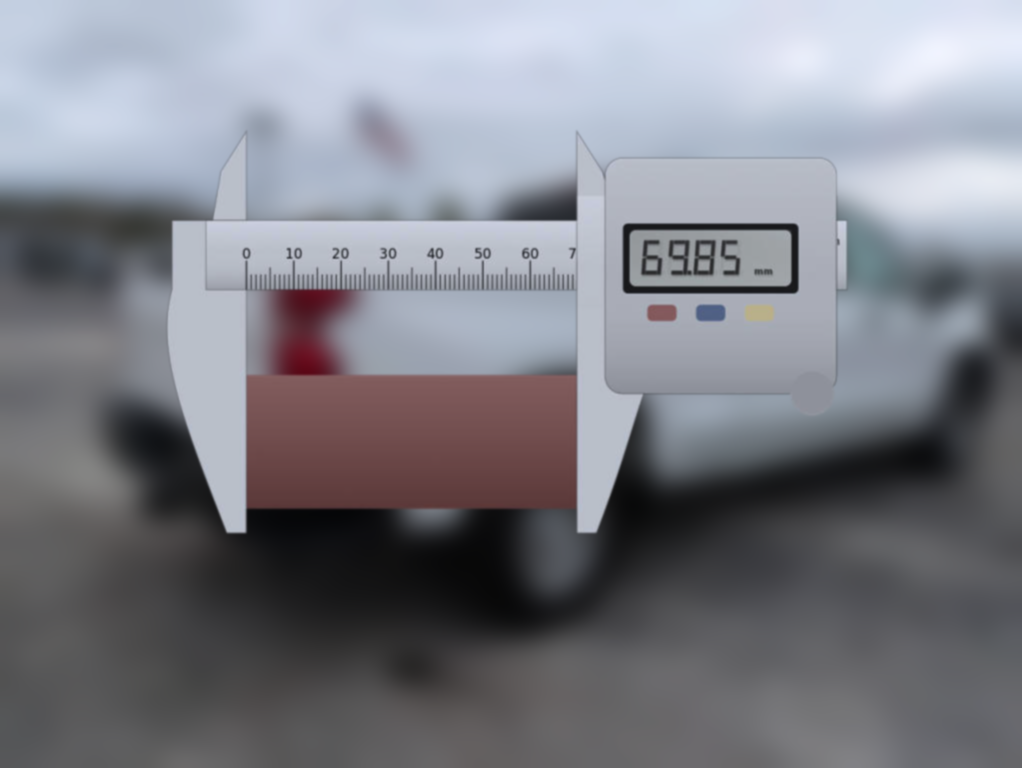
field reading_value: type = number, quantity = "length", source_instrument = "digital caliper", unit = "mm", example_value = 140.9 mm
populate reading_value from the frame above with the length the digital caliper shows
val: 69.85 mm
